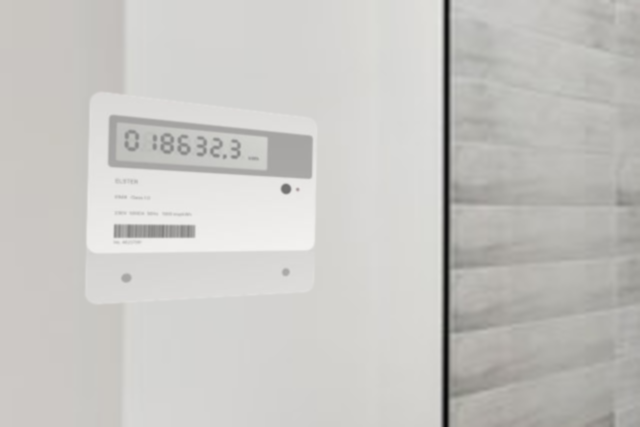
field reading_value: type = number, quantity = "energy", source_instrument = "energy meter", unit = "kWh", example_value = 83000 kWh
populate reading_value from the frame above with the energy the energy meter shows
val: 18632.3 kWh
